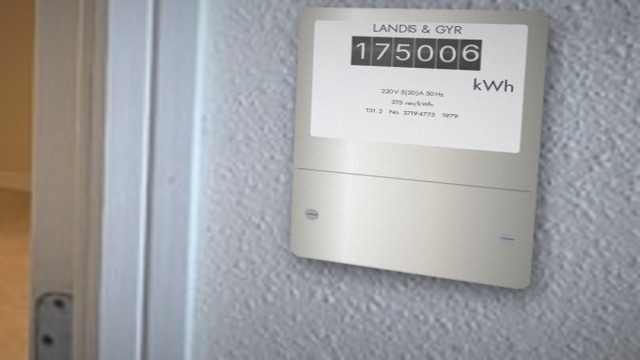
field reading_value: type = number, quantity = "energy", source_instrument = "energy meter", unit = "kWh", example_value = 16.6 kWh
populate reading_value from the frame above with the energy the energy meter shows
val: 175006 kWh
